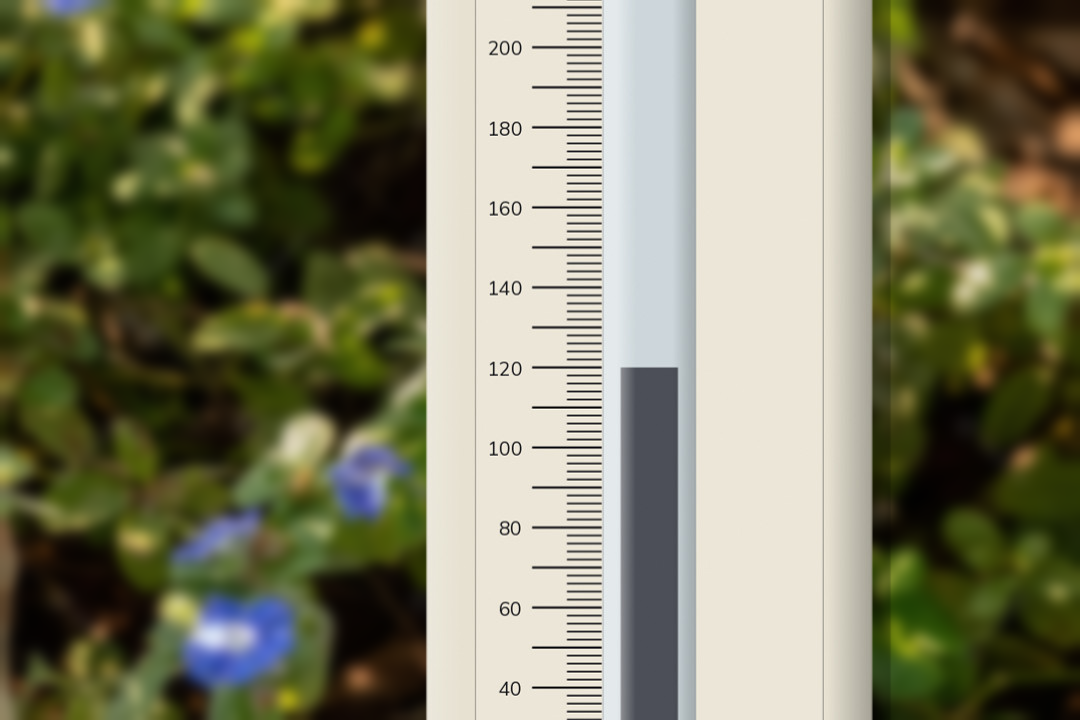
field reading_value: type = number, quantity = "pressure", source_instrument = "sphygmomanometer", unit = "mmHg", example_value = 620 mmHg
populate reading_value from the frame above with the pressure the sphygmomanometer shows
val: 120 mmHg
